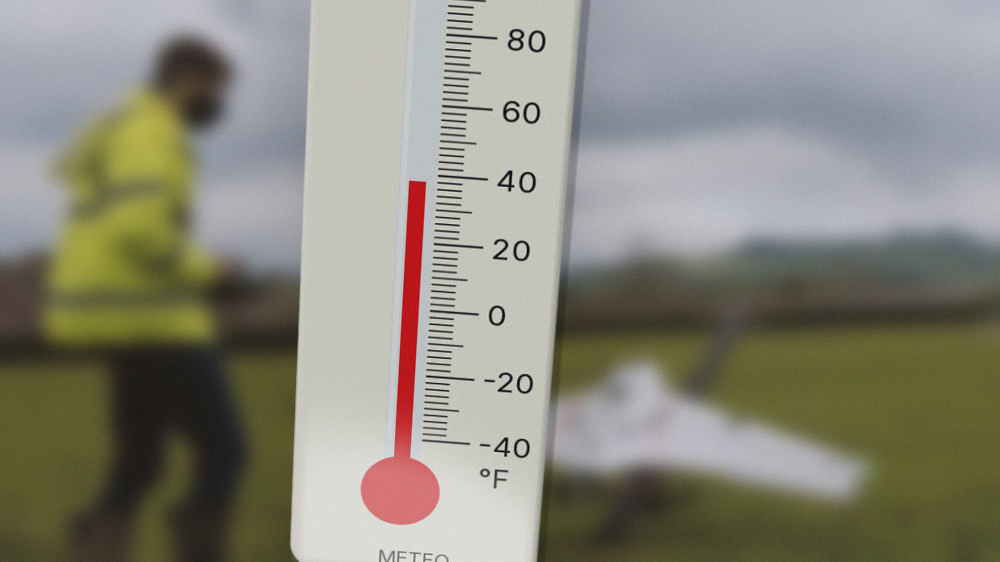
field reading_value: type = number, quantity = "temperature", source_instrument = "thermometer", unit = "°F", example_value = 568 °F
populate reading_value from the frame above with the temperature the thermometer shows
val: 38 °F
